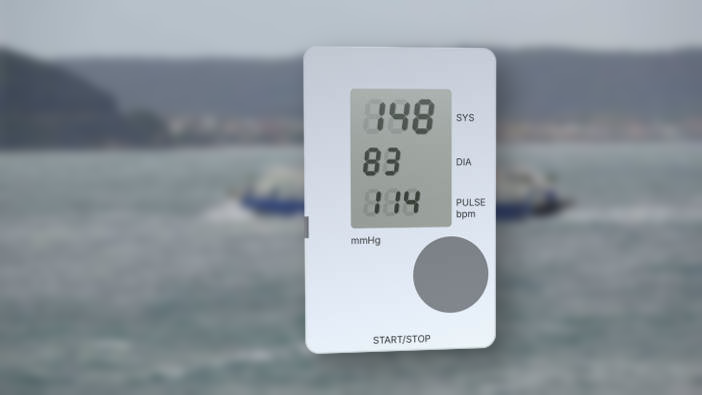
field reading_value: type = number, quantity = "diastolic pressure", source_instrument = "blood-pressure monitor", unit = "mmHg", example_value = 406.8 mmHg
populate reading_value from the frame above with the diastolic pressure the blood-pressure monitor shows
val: 83 mmHg
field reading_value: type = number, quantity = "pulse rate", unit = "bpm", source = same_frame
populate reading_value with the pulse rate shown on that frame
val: 114 bpm
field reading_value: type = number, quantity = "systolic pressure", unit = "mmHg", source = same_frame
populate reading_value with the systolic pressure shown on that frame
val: 148 mmHg
